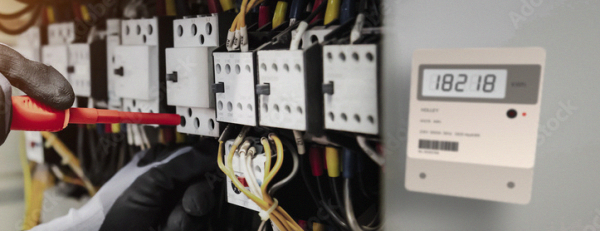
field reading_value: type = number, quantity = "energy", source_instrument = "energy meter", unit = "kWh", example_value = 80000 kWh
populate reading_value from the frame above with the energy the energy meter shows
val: 18218 kWh
